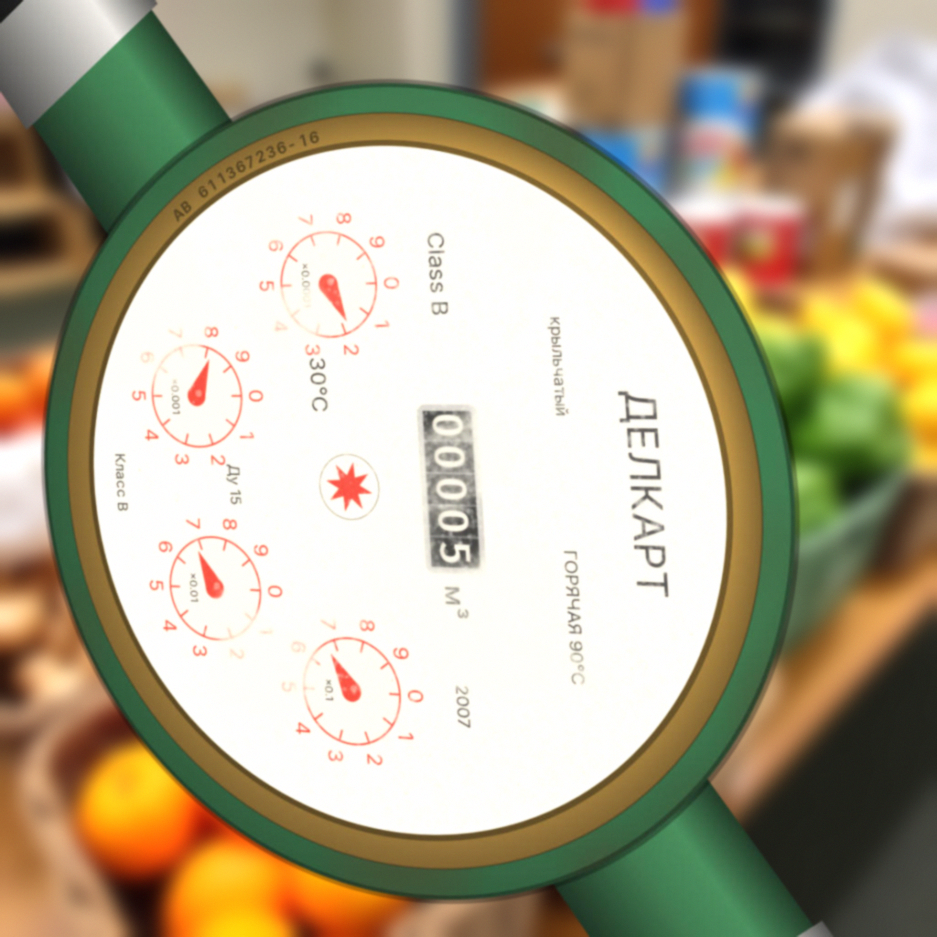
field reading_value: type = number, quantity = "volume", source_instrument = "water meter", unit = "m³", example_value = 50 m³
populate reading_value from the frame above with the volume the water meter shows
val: 5.6681 m³
